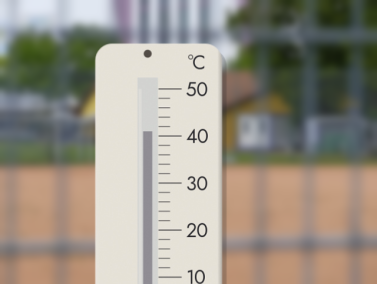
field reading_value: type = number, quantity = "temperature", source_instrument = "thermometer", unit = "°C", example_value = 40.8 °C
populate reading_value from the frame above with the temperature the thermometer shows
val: 41 °C
